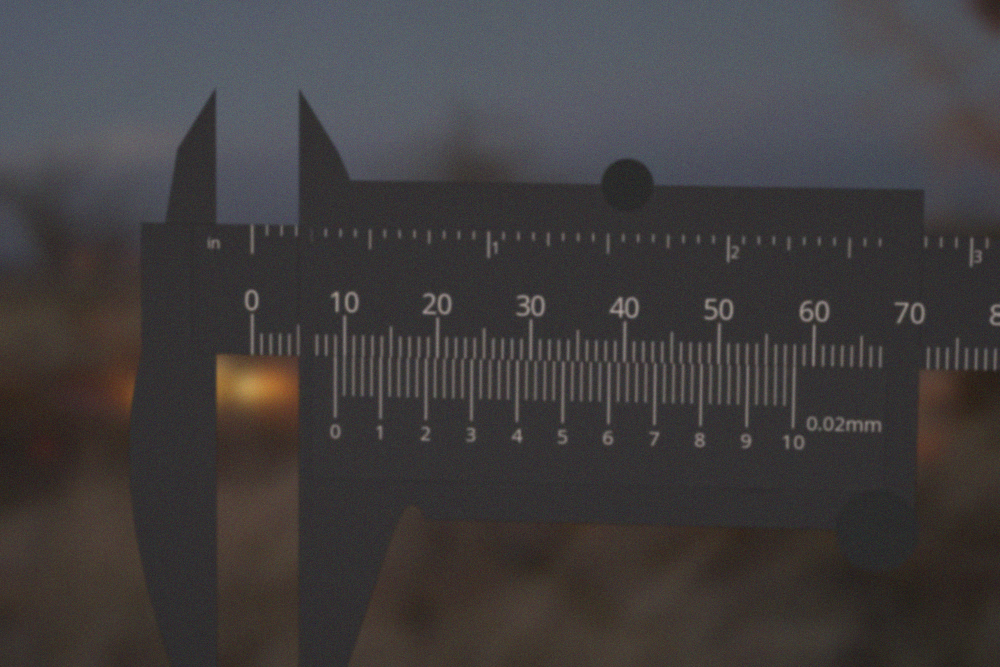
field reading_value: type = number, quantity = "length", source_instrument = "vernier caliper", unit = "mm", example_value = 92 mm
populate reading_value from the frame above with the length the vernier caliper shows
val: 9.0 mm
